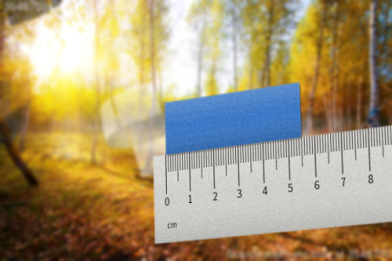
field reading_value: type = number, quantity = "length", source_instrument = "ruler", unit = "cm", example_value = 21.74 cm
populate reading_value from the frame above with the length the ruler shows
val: 5.5 cm
